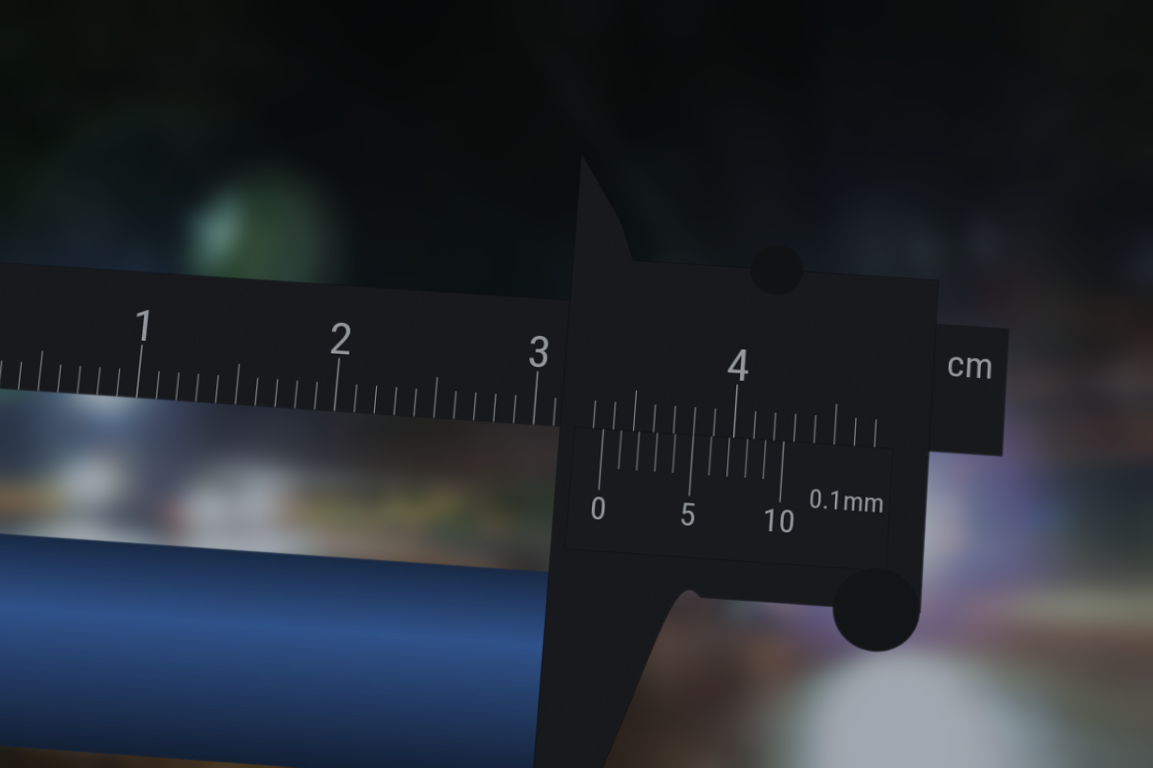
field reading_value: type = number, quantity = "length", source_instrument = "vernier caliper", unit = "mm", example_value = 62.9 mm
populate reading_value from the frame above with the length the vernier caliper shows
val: 33.5 mm
